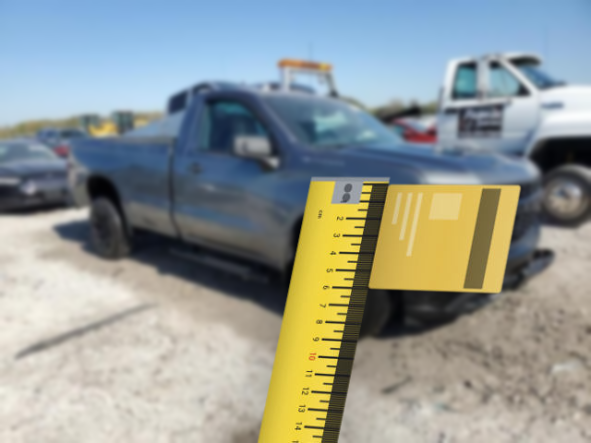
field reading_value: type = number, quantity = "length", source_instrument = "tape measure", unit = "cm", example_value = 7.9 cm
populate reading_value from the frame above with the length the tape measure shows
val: 6 cm
